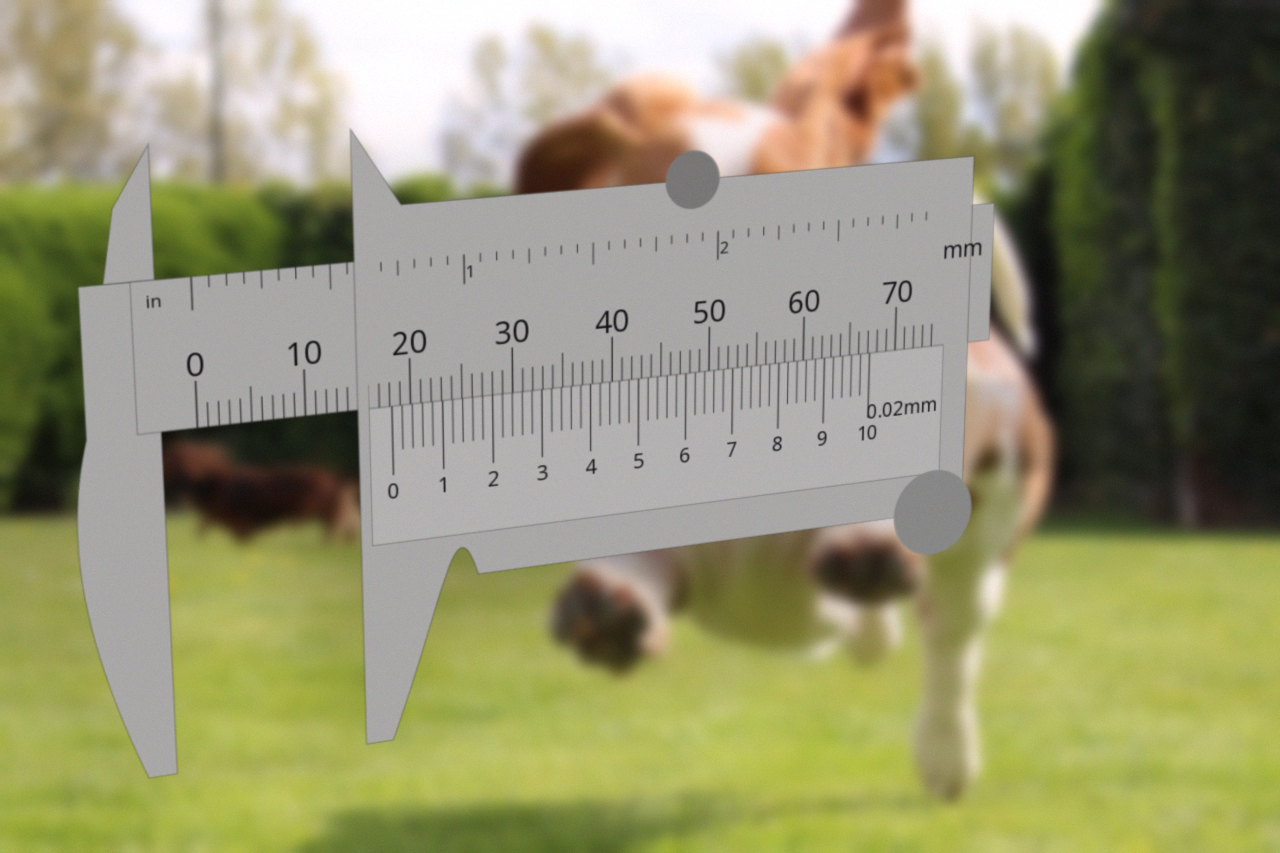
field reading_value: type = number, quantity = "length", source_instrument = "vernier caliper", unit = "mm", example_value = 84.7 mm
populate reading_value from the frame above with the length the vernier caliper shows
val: 18.2 mm
